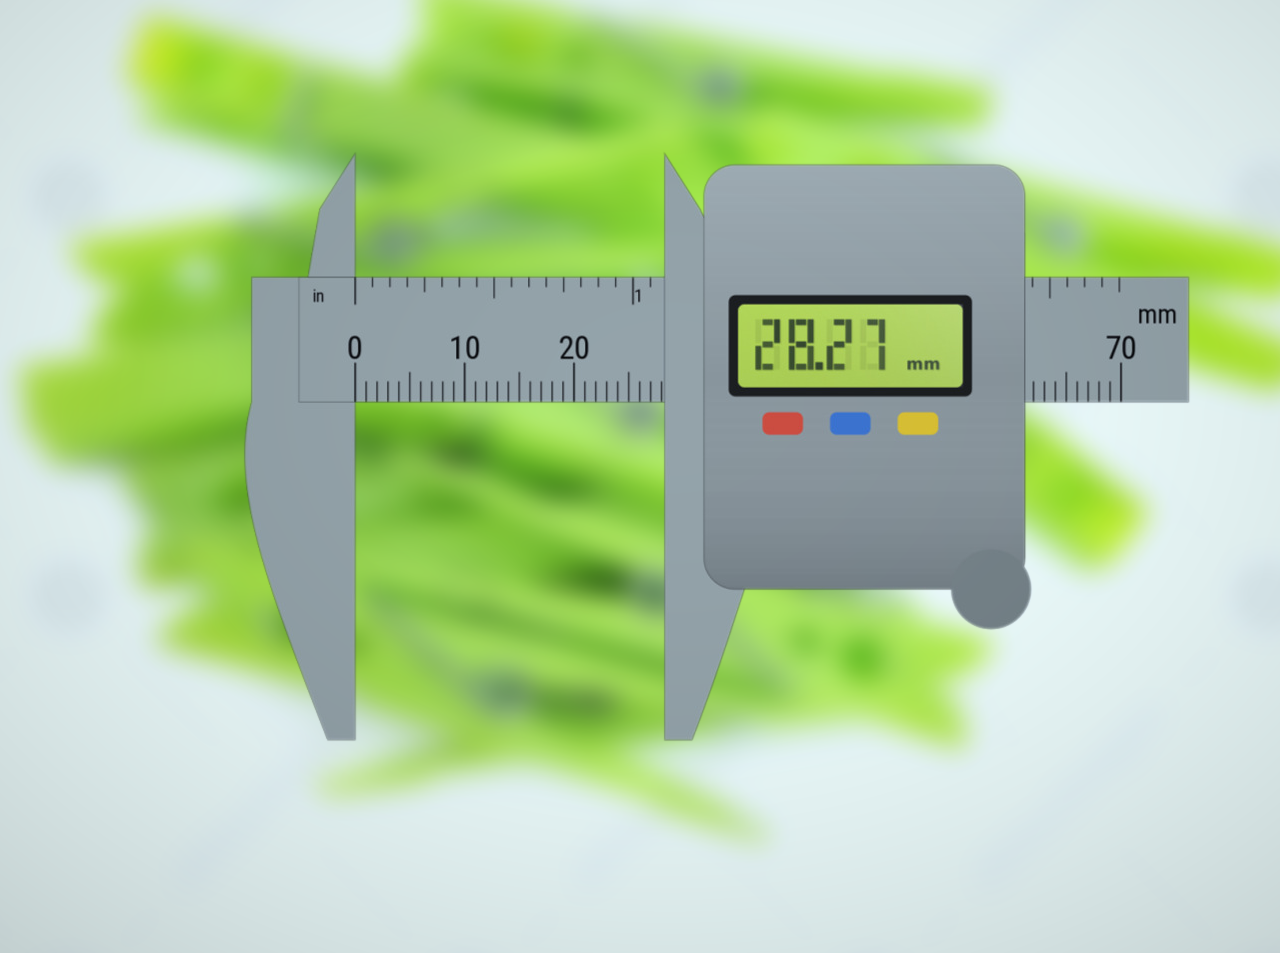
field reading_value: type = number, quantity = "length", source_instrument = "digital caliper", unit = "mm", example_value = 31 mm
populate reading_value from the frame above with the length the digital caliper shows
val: 28.27 mm
